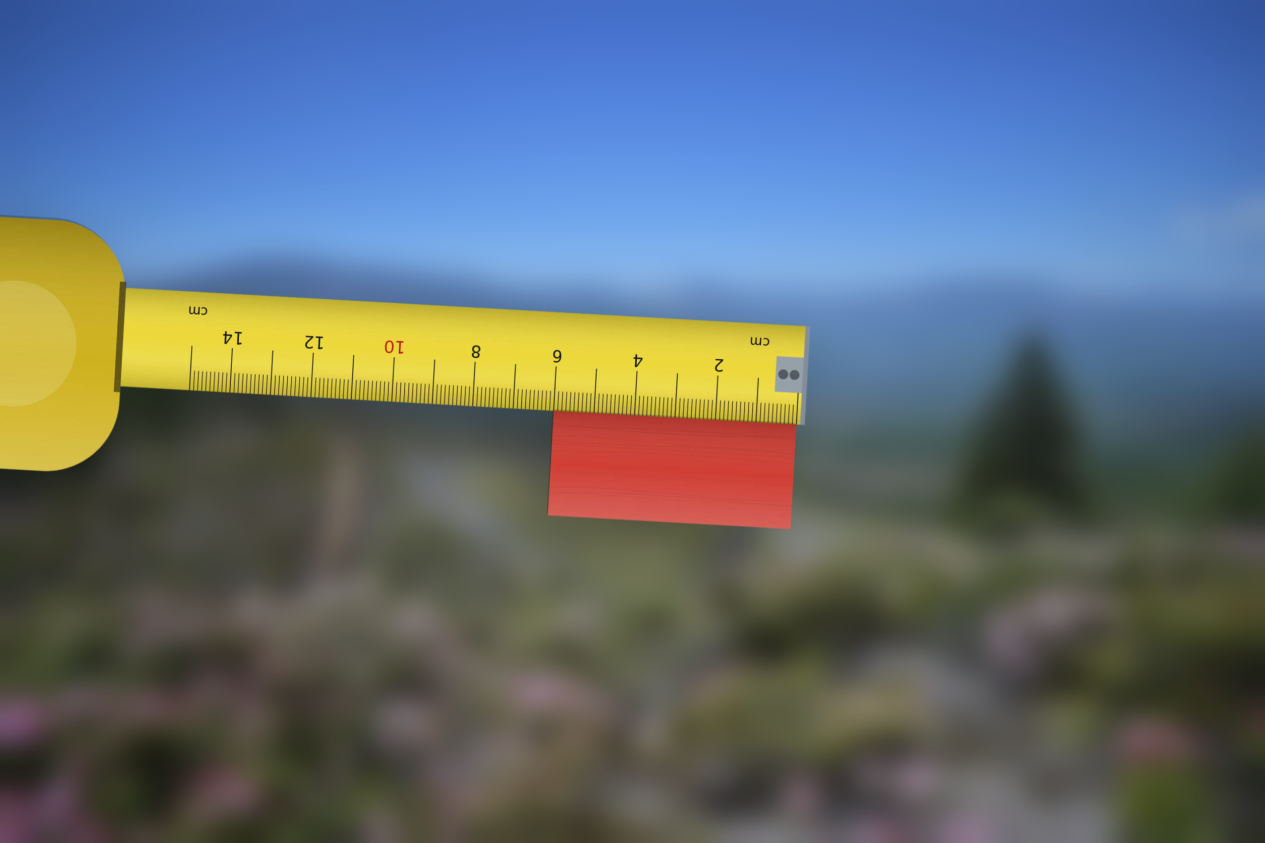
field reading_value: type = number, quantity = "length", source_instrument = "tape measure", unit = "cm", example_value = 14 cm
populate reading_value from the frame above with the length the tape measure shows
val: 6 cm
